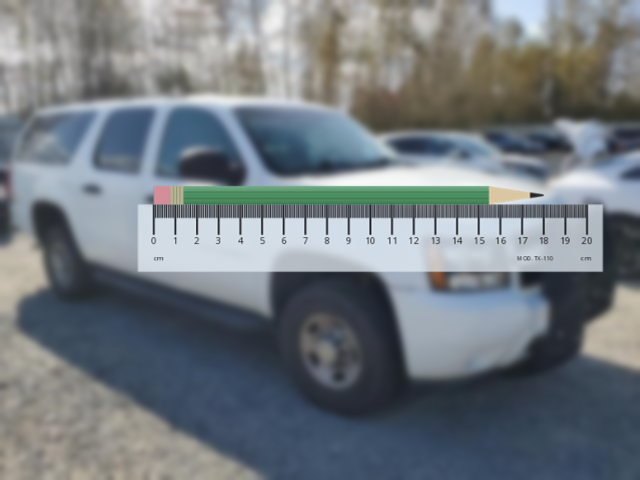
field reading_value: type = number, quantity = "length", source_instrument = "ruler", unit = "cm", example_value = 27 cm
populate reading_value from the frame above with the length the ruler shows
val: 18 cm
